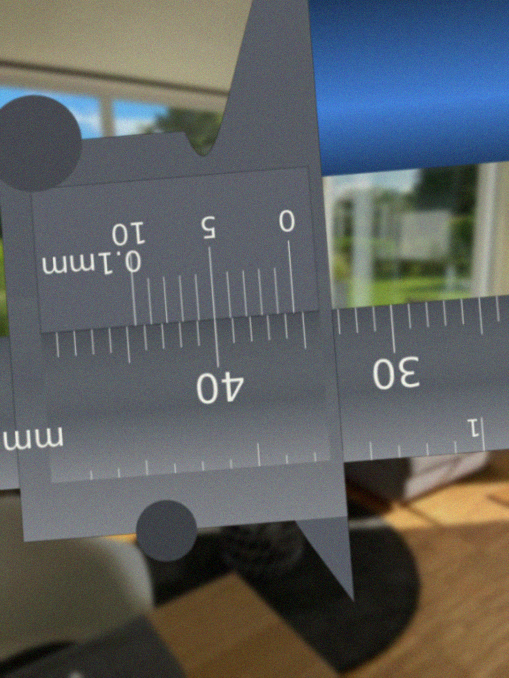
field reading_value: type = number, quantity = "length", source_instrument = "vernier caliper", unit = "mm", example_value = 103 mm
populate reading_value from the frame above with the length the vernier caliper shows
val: 35.5 mm
